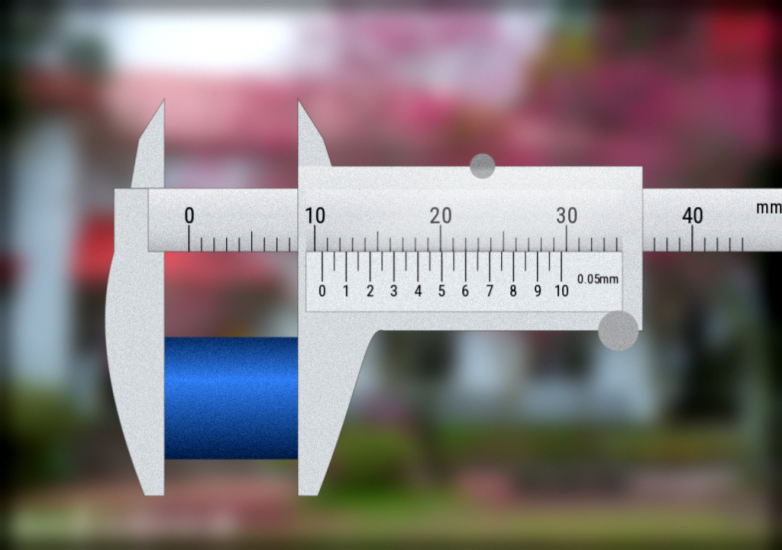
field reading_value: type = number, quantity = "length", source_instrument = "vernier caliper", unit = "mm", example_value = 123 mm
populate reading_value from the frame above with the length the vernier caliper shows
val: 10.6 mm
